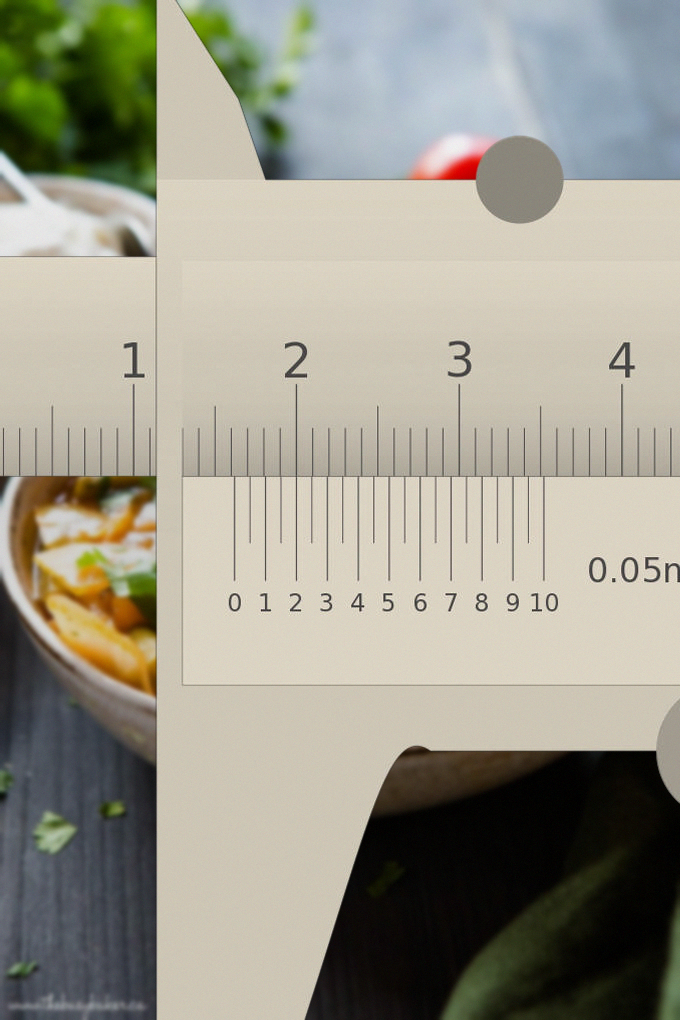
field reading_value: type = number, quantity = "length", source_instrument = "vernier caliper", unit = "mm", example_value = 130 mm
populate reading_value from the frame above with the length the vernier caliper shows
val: 16.2 mm
